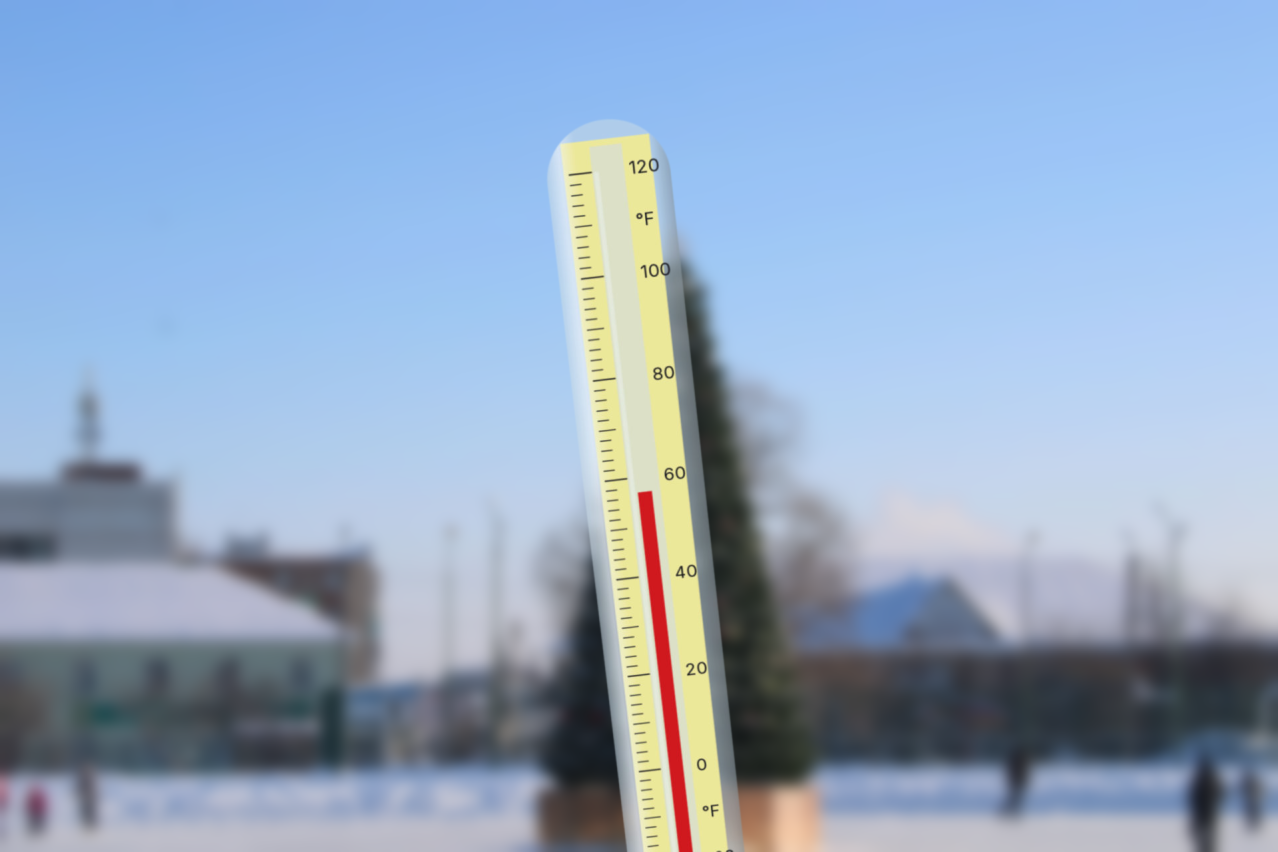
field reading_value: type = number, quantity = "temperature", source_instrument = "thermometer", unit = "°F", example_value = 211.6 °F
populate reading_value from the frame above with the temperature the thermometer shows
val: 57 °F
